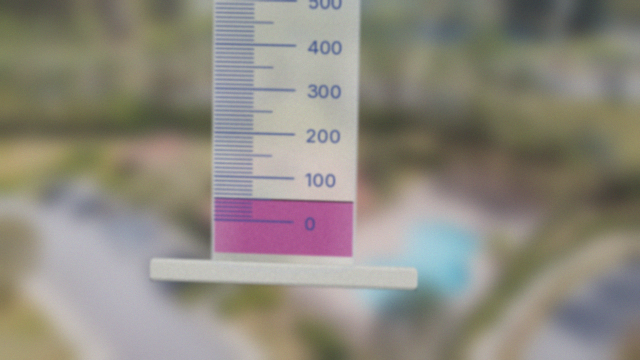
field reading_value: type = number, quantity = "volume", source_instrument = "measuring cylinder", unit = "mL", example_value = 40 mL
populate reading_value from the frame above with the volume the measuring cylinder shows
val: 50 mL
